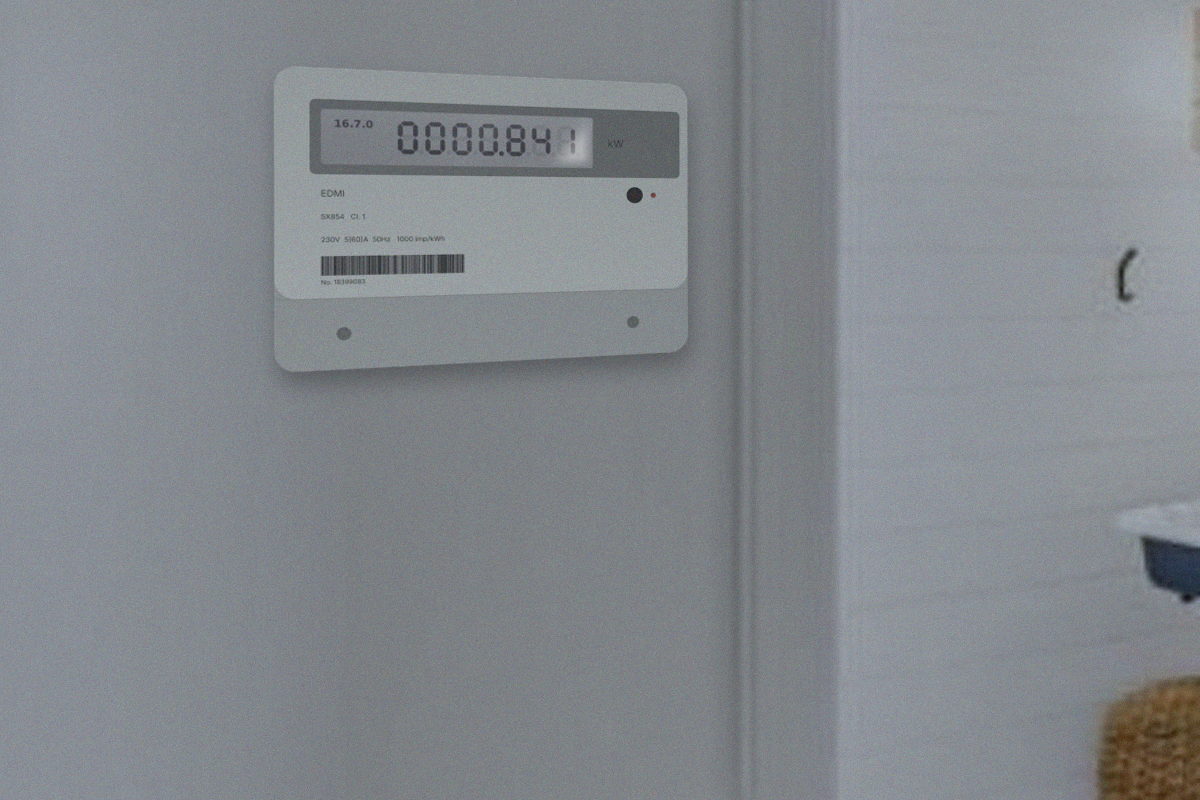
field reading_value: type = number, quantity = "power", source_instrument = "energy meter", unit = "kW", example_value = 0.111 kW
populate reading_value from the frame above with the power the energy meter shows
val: 0.841 kW
